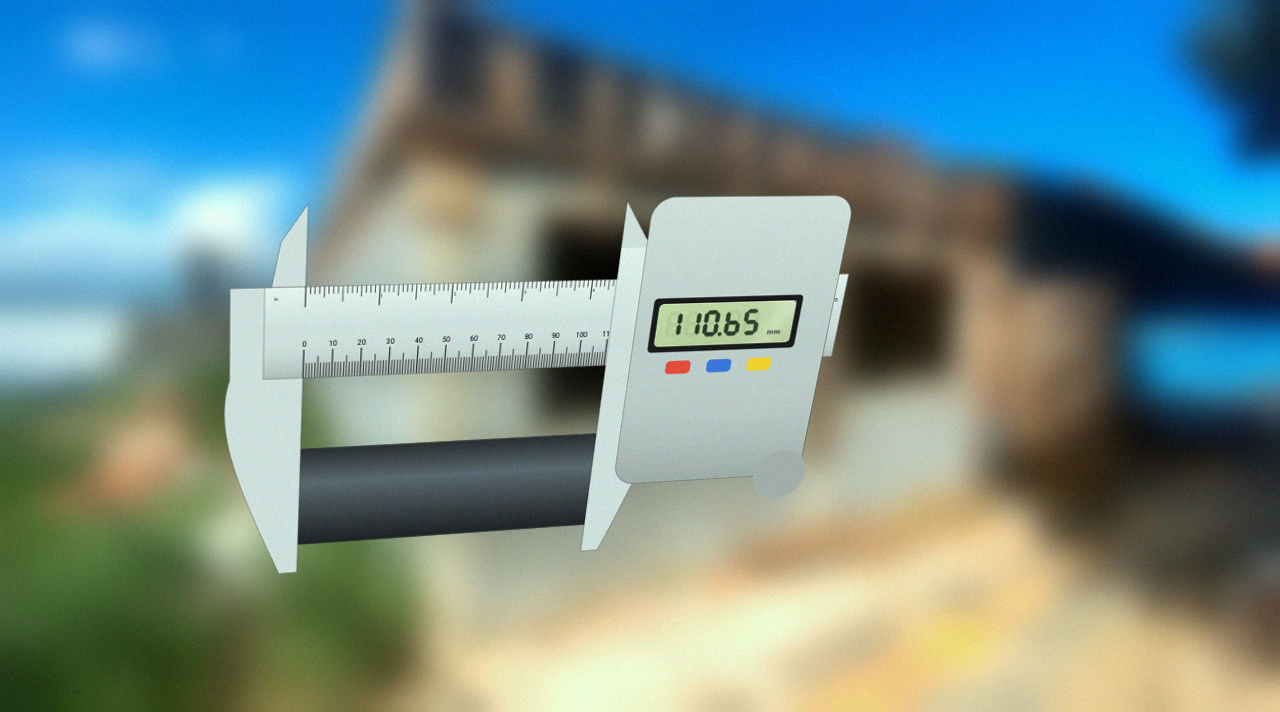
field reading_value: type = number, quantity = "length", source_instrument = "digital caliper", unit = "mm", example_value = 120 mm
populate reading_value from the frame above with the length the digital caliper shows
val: 110.65 mm
